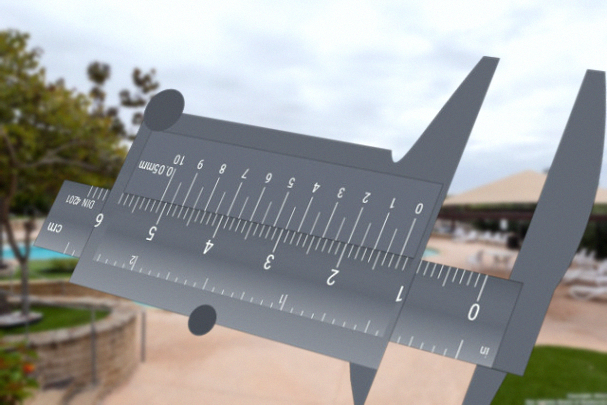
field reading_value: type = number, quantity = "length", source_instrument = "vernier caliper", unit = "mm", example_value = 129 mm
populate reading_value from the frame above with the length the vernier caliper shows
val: 12.0 mm
